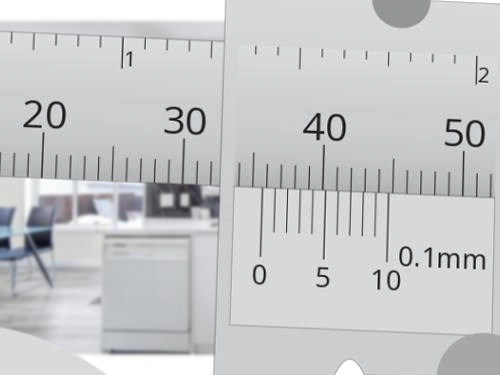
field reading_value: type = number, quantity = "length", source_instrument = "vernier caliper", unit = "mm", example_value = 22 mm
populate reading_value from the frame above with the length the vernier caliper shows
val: 35.7 mm
